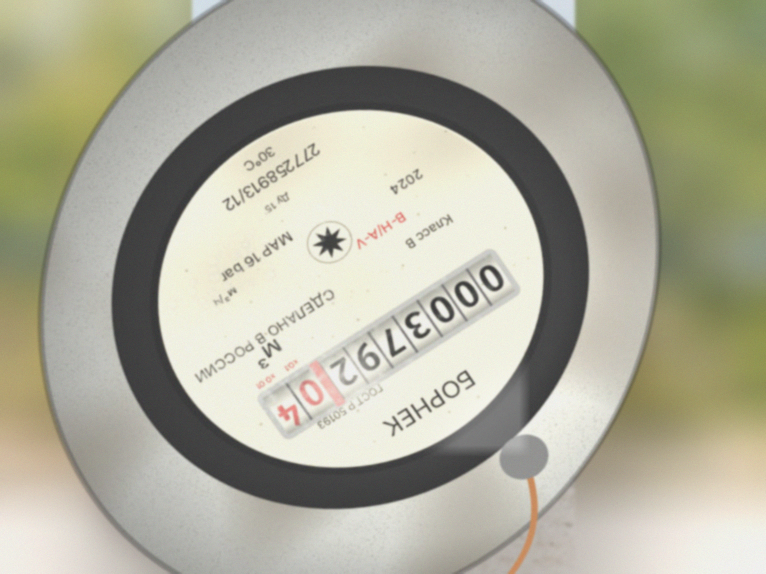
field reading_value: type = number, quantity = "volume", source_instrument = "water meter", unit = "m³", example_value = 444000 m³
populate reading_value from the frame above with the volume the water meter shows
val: 3792.04 m³
